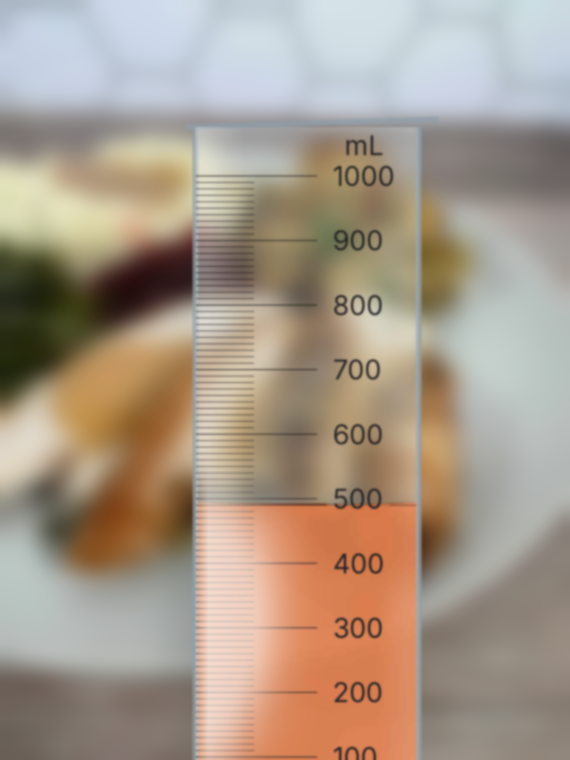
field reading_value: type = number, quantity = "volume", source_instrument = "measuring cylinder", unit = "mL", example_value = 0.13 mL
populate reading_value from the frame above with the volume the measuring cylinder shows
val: 490 mL
